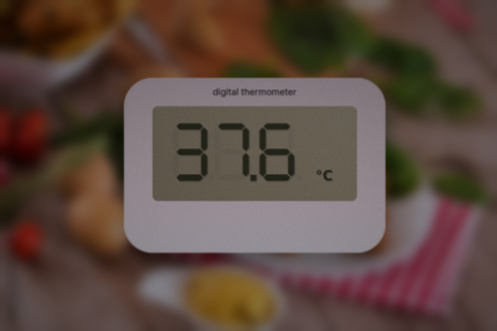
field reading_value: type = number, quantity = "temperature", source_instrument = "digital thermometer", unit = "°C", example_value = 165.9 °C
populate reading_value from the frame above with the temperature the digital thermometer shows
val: 37.6 °C
